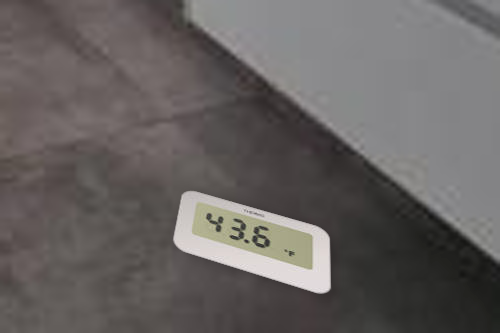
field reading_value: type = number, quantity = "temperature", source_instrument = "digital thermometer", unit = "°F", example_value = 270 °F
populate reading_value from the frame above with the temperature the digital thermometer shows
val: 43.6 °F
